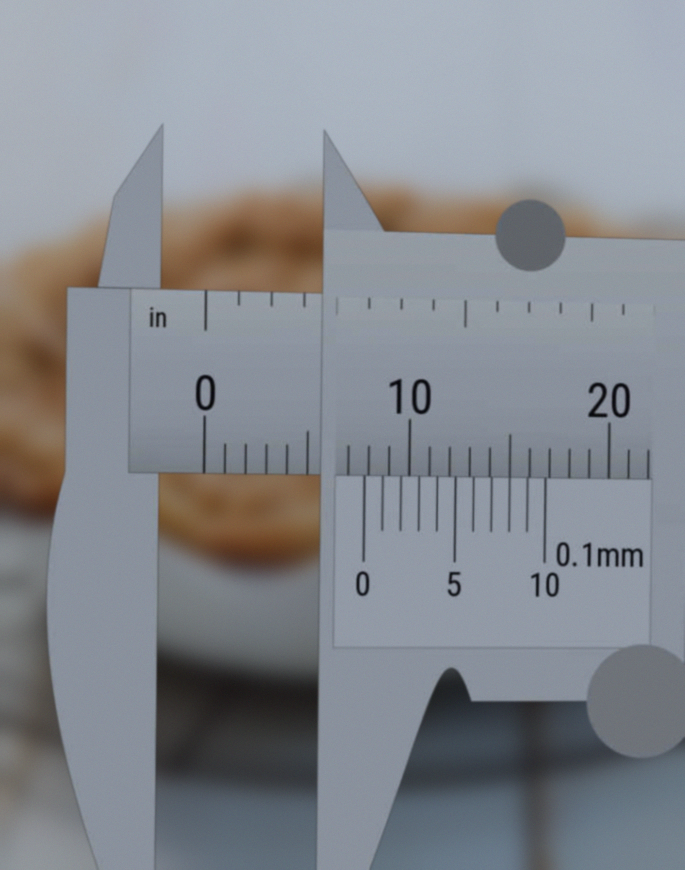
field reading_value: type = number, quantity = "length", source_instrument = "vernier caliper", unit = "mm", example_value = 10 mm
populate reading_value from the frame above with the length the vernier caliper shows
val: 7.8 mm
